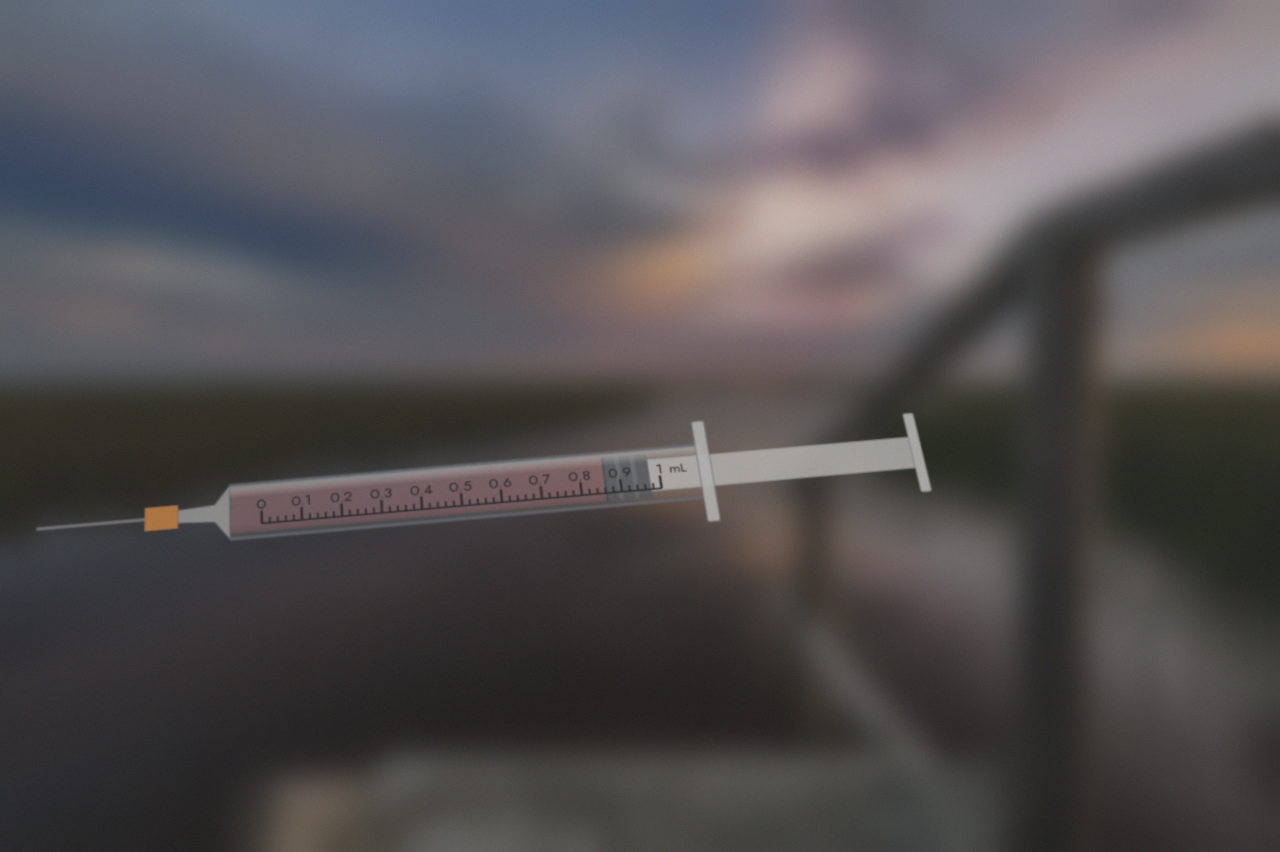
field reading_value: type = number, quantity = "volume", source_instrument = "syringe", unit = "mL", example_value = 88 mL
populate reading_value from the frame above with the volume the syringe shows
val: 0.86 mL
